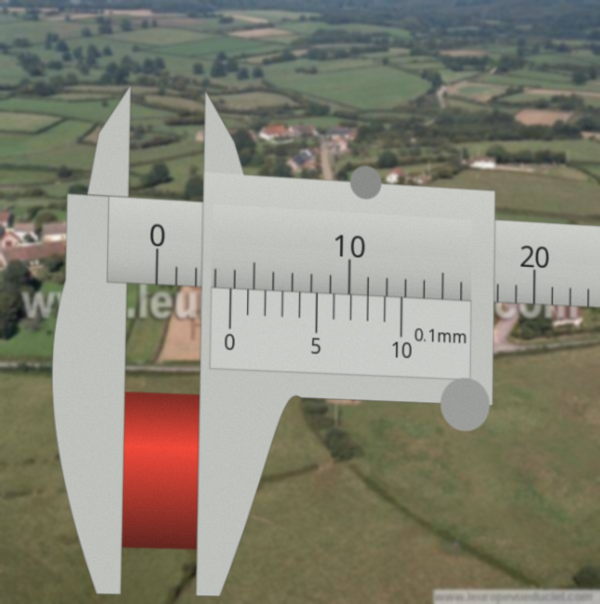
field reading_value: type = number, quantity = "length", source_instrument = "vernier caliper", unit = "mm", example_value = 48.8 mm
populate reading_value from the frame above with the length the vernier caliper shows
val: 3.8 mm
